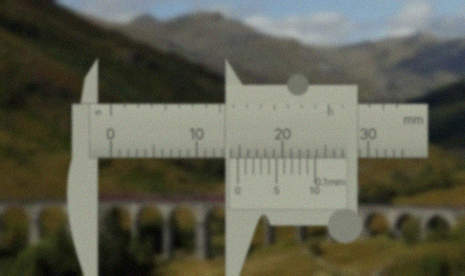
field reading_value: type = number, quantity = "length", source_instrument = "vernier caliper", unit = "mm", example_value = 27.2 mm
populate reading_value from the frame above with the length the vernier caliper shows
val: 14.8 mm
